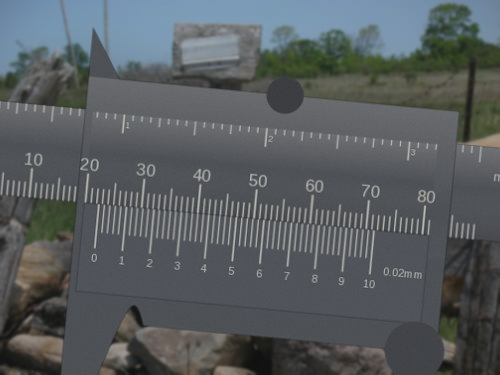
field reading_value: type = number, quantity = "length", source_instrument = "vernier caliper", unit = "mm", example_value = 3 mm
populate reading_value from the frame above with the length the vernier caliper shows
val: 22.4 mm
